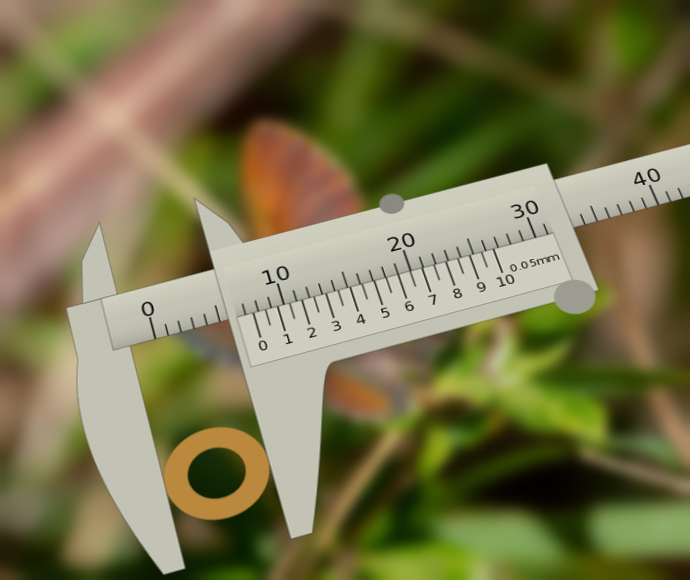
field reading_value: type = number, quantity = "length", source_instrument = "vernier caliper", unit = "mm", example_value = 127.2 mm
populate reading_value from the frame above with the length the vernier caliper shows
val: 7.6 mm
